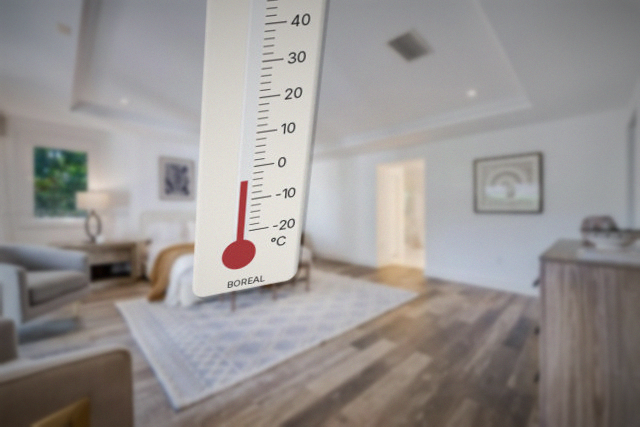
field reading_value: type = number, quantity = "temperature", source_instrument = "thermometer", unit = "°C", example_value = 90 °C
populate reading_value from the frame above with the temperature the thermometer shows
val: -4 °C
